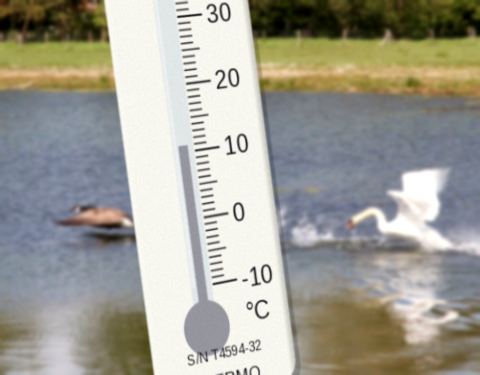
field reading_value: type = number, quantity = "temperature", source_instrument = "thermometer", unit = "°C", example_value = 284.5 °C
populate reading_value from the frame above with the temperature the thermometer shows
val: 11 °C
